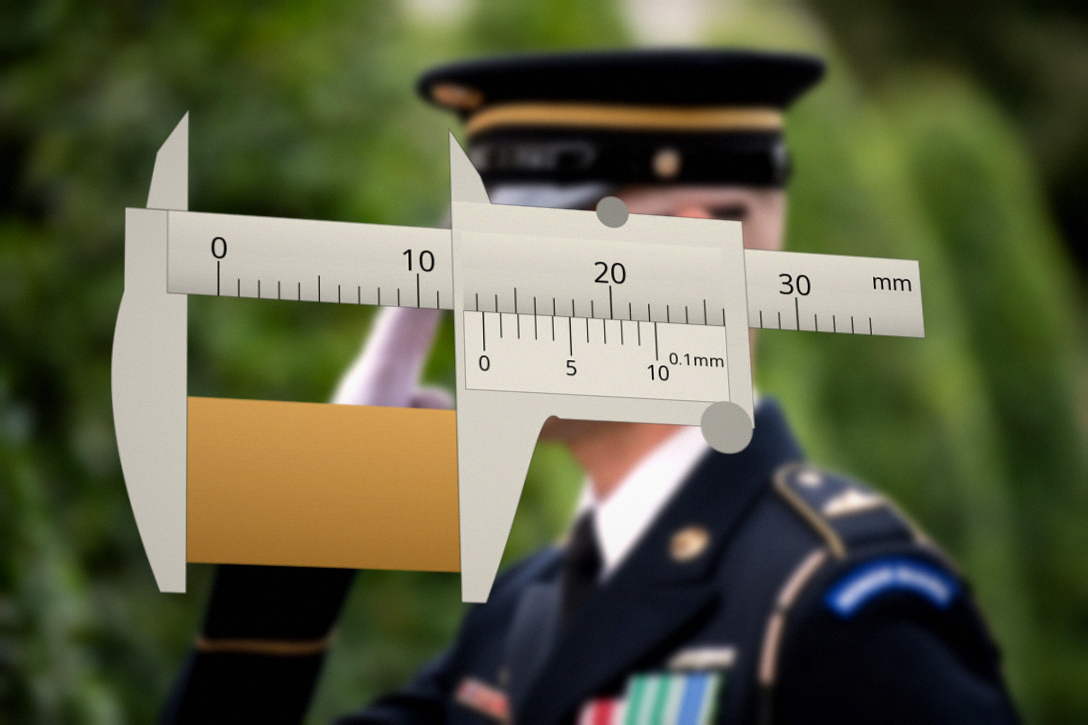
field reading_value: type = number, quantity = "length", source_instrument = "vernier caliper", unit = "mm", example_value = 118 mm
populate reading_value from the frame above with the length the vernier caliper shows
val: 13.3 mm
